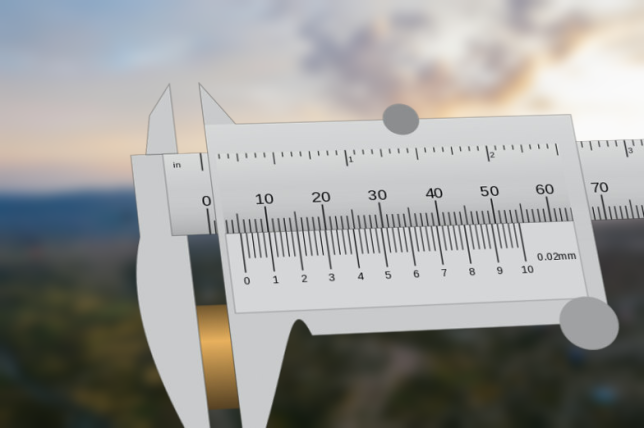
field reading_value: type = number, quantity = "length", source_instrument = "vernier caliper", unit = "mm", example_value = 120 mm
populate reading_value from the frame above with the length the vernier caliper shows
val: 5.2 mm
